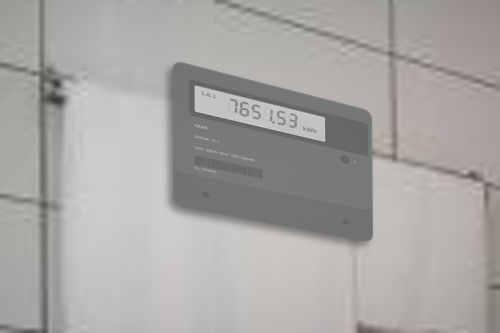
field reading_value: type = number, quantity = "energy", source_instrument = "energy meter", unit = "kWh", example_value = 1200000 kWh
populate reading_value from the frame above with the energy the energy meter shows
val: 7651.53 kWh
